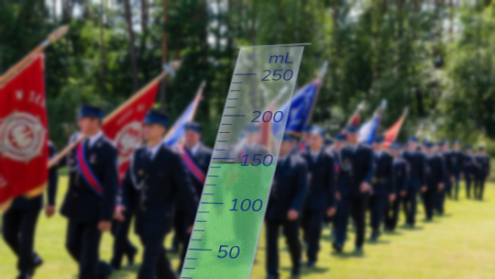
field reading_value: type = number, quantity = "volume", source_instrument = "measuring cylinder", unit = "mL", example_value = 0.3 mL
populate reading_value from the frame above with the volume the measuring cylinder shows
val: 145 mL
